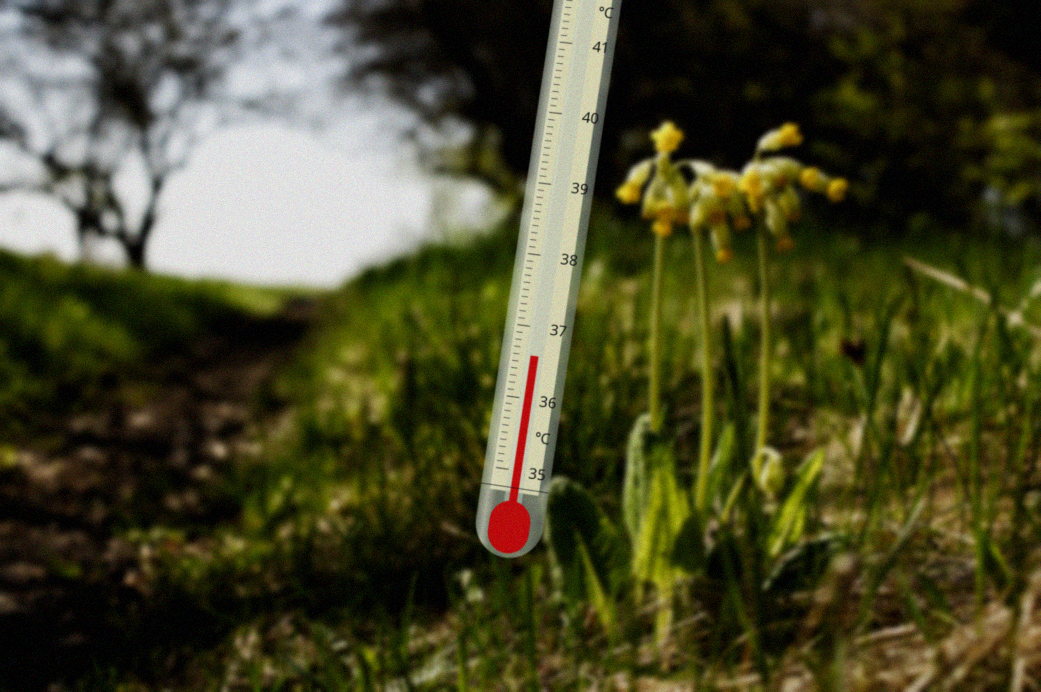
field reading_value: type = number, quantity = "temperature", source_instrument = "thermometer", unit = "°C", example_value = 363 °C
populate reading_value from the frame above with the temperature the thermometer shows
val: 36.6 °C
